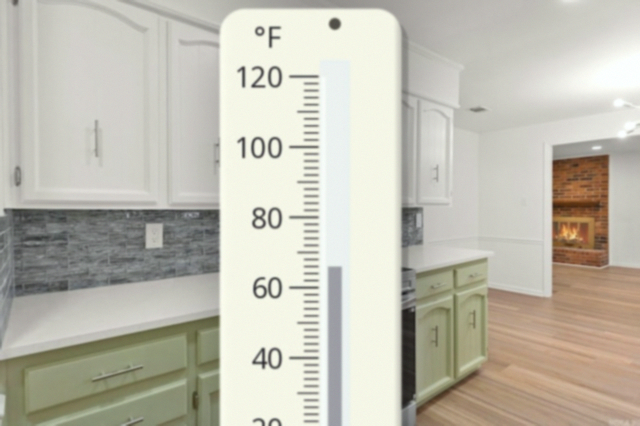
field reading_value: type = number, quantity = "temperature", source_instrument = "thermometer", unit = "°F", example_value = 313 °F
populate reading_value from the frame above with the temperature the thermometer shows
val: 66 °F
